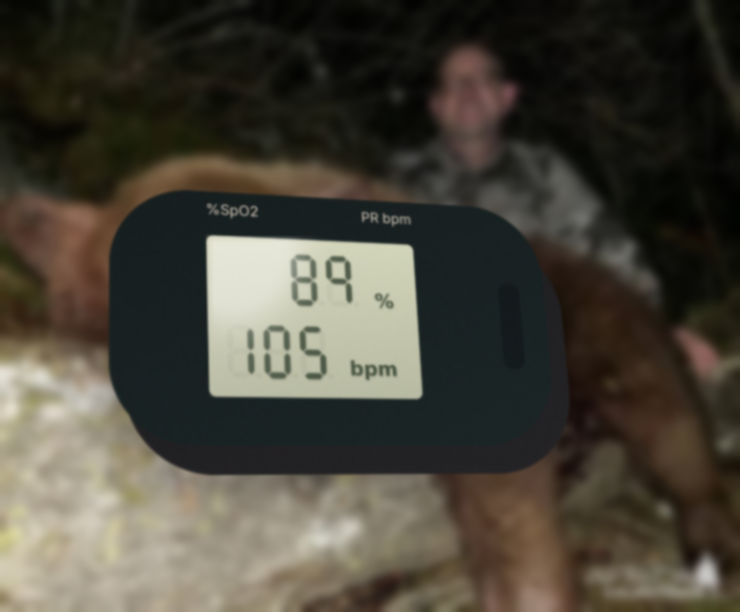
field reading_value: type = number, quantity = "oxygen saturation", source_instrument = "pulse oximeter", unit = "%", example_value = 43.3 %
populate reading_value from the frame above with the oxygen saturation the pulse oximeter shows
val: 89 %
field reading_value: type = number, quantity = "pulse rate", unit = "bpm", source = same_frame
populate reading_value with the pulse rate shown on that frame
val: 105 bpm
